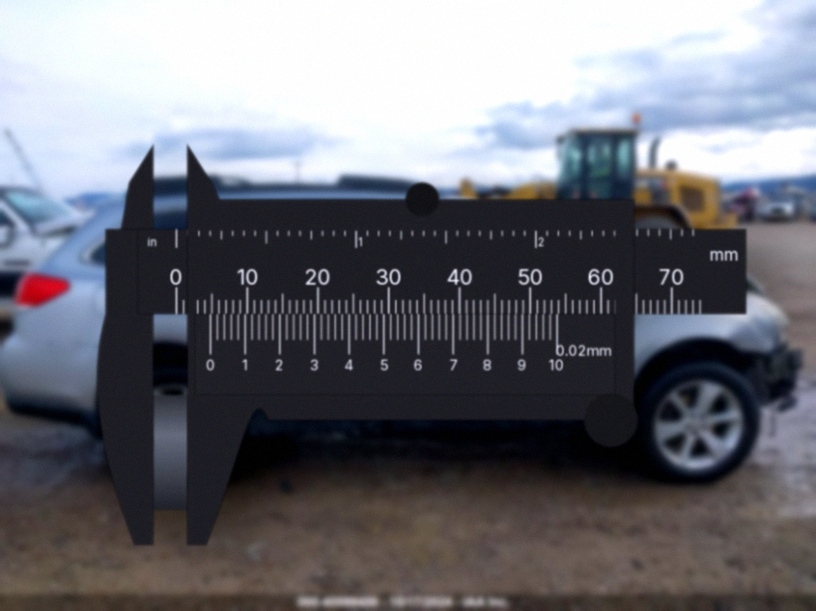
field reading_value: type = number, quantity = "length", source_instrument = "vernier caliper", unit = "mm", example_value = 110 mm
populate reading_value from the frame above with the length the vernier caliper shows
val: 4.8 mm
